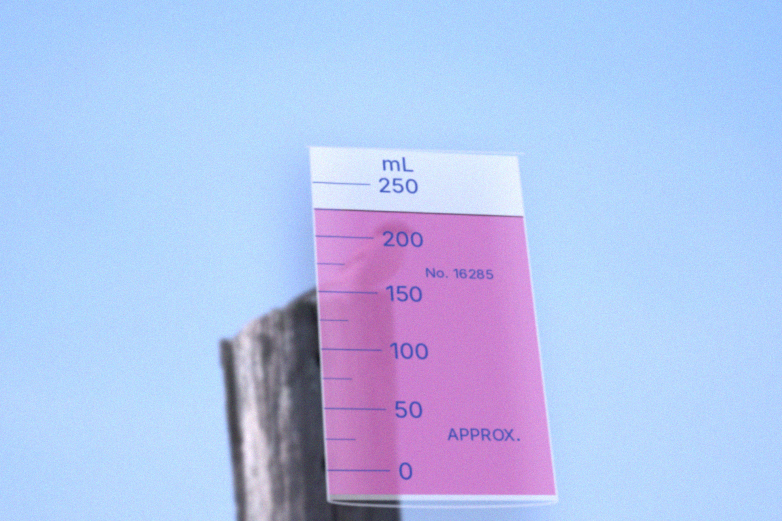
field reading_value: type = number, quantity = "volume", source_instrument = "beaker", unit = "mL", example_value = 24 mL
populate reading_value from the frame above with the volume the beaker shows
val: 225 mL
